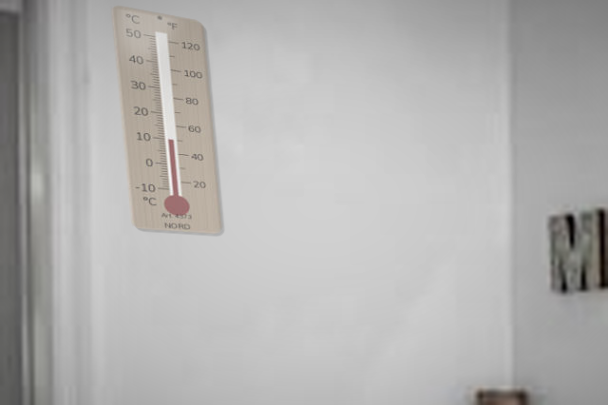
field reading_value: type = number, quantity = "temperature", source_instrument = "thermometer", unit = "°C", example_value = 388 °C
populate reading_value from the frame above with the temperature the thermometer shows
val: 10 °C
